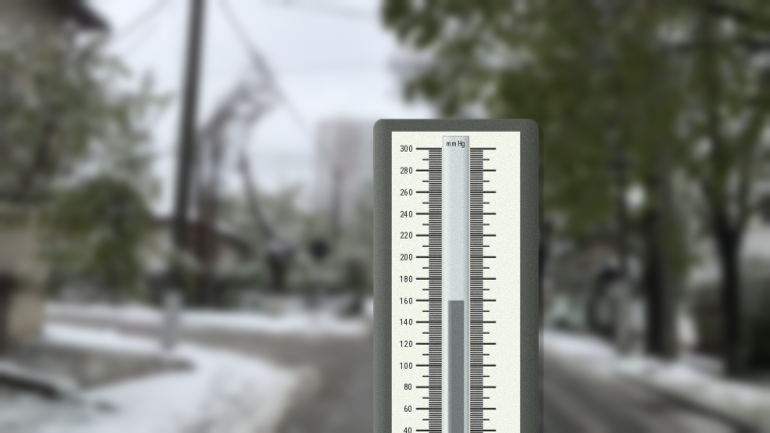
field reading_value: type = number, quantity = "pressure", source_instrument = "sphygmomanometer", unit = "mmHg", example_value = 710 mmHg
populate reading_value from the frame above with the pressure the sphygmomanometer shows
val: 160 mmHg
